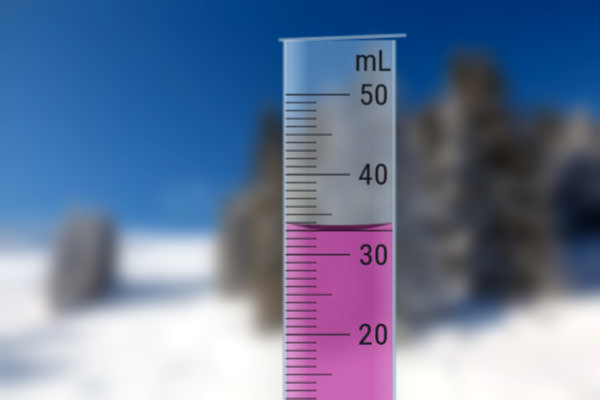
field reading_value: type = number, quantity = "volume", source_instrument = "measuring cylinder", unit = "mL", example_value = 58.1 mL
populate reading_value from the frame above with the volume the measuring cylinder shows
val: 33 mL
